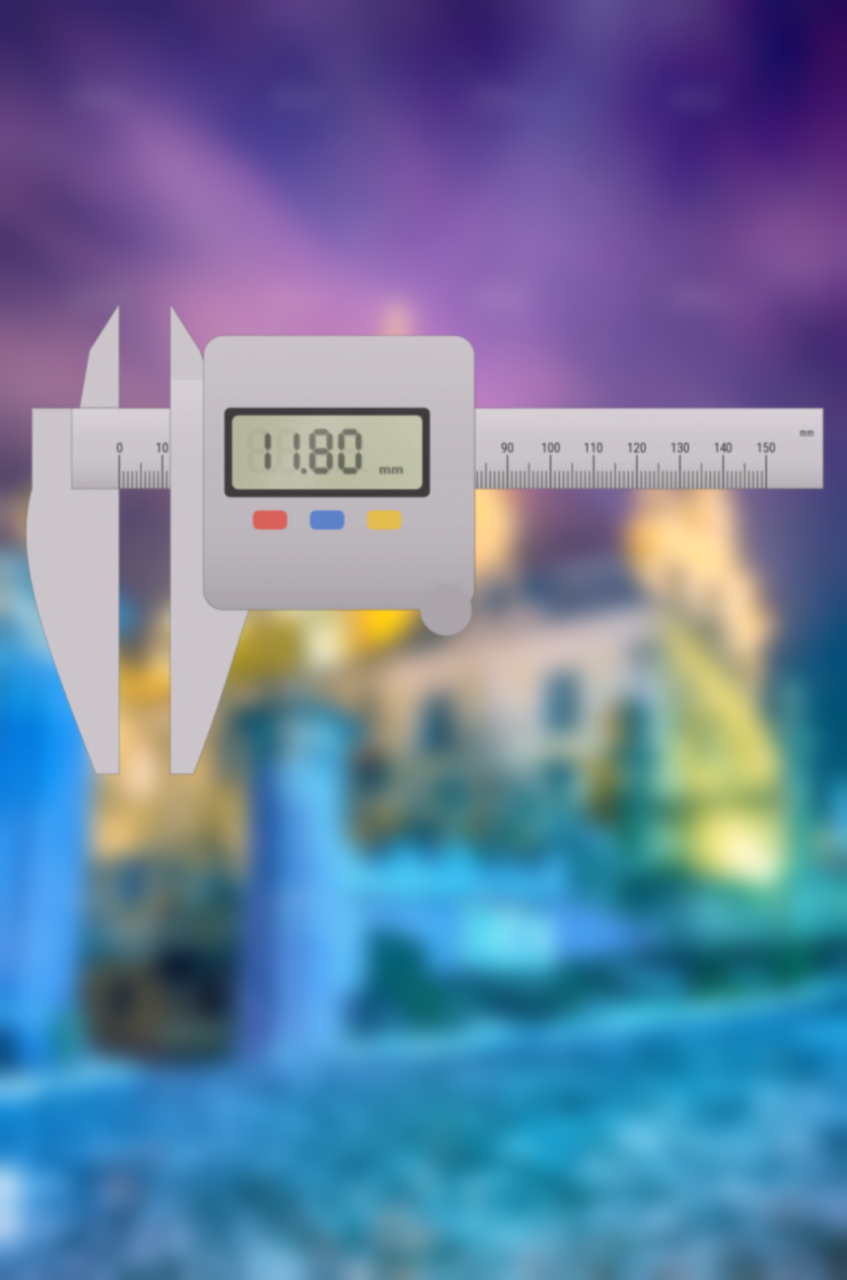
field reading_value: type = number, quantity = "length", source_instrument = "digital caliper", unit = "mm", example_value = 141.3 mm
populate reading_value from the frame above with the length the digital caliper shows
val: 11.80 mm
